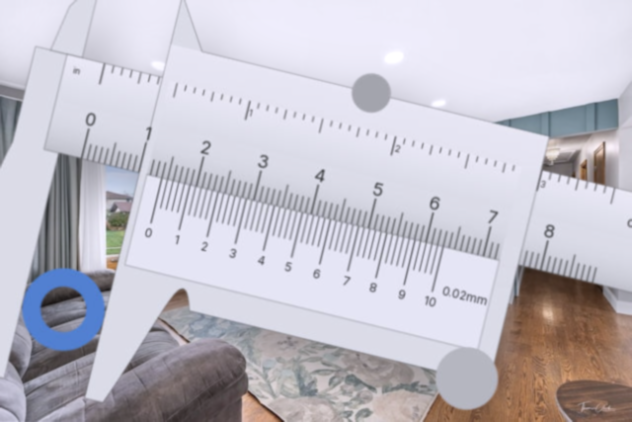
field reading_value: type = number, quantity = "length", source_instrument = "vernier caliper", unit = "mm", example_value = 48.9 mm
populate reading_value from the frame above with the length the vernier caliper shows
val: 14.0 mm
